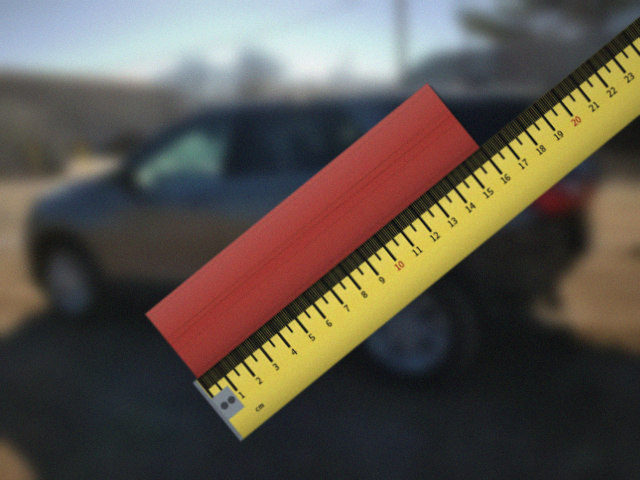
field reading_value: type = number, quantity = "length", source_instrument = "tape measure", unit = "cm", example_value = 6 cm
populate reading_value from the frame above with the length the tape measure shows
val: 16 cm
